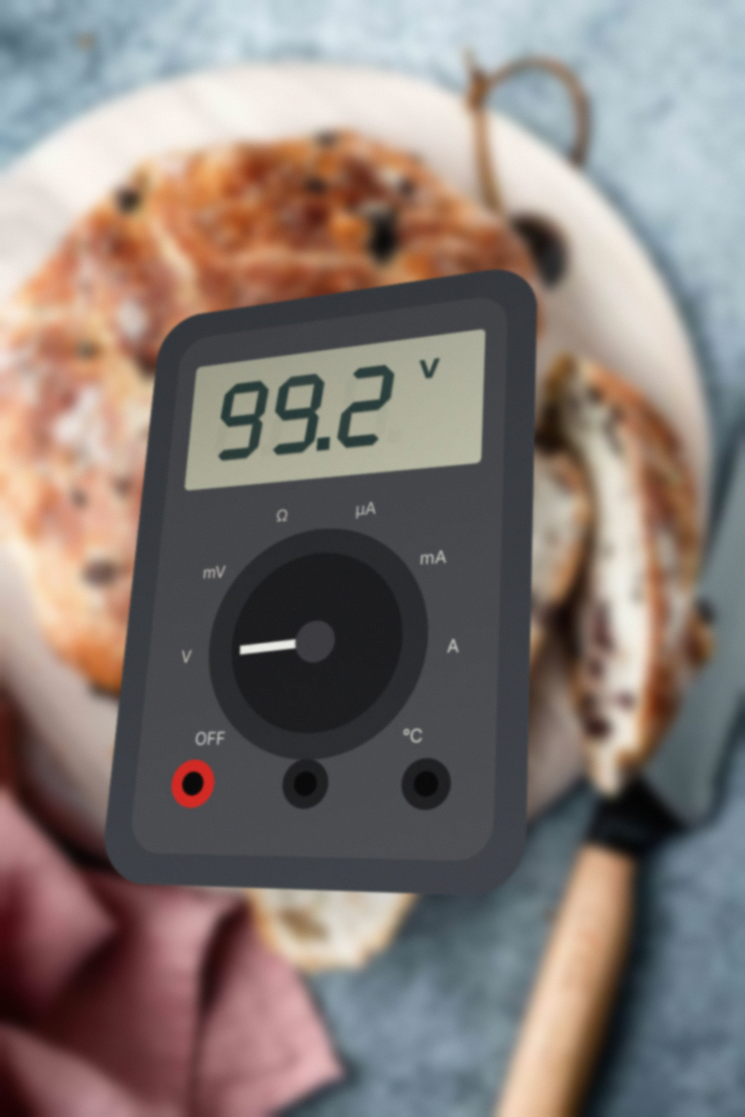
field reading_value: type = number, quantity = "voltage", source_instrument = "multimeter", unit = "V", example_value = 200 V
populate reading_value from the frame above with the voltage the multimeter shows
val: 99.2 V
